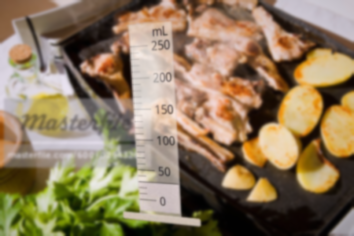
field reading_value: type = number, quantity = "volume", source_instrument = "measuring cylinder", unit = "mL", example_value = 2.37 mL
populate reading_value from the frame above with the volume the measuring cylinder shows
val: 30 mL
